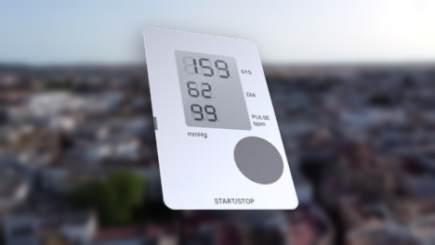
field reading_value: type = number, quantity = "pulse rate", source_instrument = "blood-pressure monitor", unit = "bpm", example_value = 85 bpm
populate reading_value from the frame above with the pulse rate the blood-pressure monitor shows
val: 99 bpm
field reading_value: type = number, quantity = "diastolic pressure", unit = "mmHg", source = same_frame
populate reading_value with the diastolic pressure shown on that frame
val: 62 mmHg
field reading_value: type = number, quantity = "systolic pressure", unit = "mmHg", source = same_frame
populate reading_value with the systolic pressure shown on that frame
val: 159 mmHg
